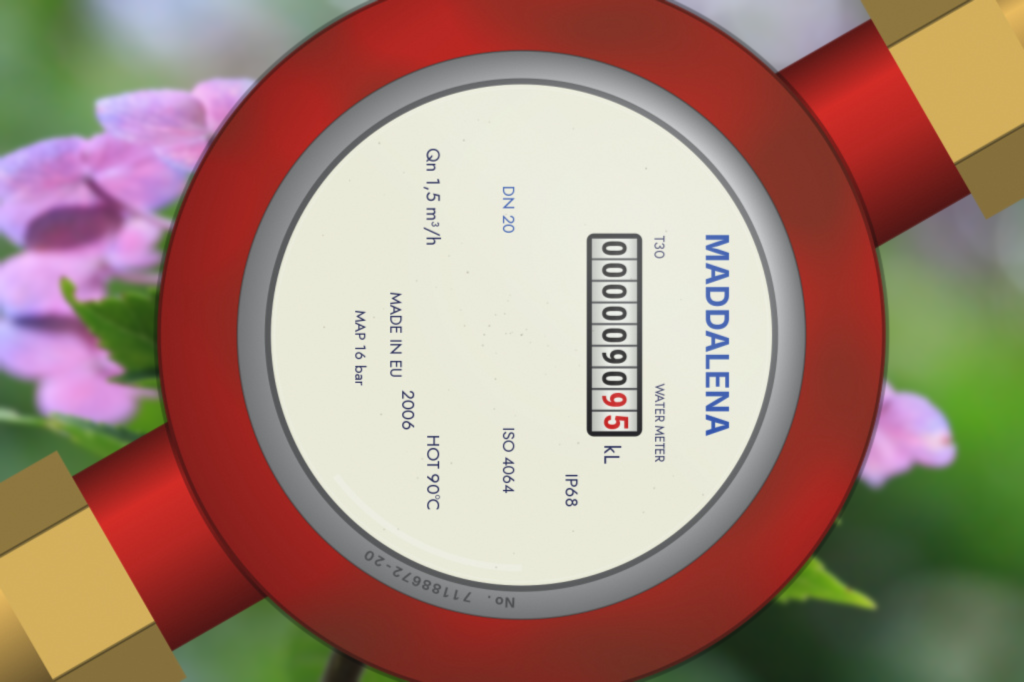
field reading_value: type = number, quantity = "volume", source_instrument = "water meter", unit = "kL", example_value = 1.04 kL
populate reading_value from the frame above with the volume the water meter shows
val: 90.95 kL
